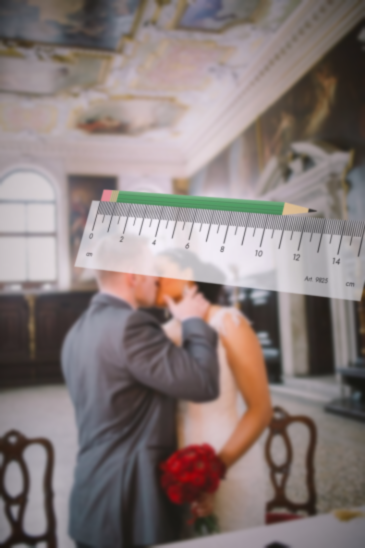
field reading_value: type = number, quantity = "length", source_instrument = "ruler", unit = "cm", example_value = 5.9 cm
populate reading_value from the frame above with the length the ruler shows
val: 12.5 cm
